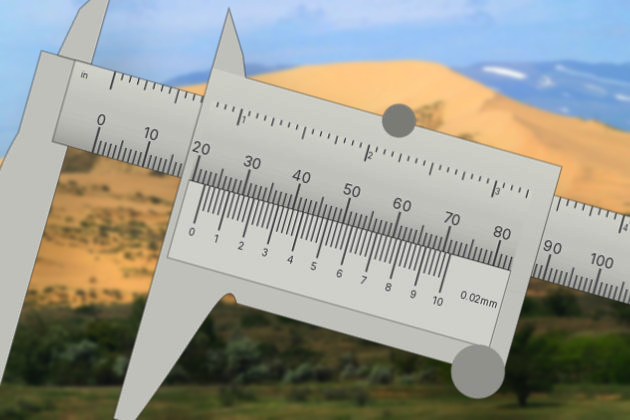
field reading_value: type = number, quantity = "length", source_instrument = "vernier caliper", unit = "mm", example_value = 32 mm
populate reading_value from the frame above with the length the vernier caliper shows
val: 22.5 mm
